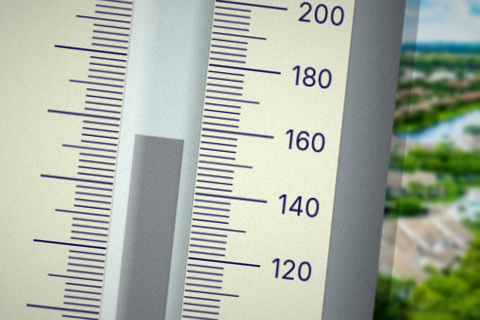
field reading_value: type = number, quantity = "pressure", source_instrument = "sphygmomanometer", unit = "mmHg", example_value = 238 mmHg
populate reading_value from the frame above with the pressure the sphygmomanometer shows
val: 156 mmHg
